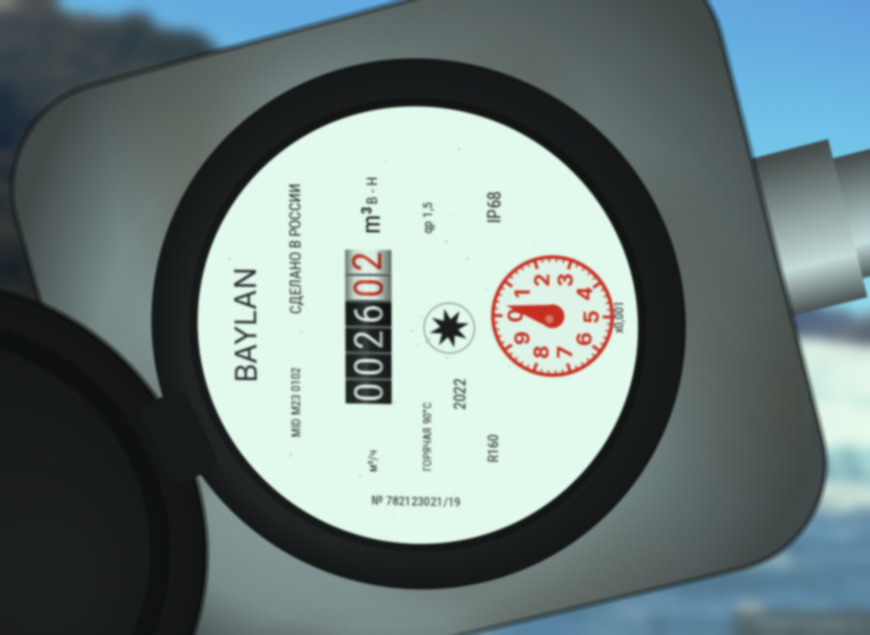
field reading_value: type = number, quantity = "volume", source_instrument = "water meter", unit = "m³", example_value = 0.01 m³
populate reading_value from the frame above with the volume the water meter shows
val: 26.020 m³
